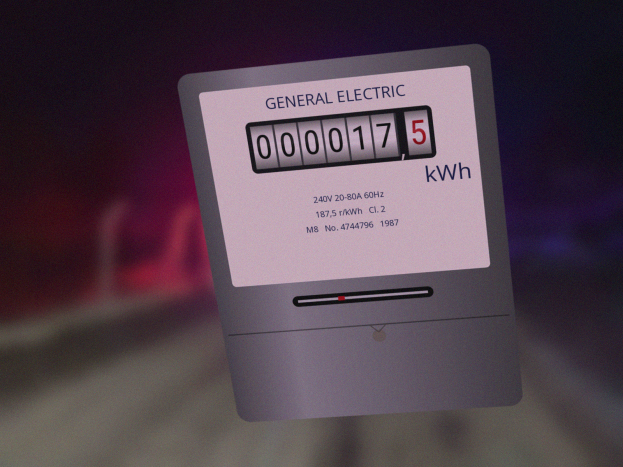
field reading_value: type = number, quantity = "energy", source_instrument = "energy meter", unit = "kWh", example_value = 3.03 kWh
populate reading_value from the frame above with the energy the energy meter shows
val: 17.5 kWh
